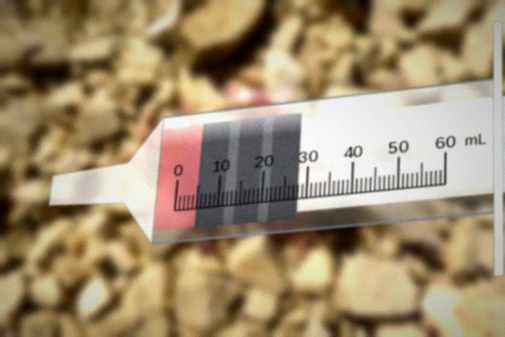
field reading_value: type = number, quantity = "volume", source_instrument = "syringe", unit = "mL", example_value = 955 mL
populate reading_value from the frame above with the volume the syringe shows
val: 5 mL
